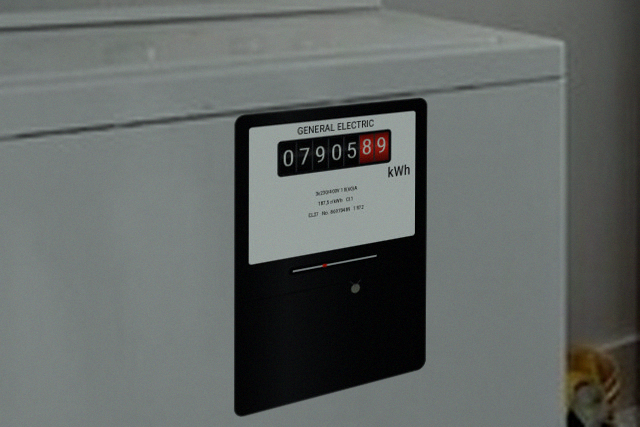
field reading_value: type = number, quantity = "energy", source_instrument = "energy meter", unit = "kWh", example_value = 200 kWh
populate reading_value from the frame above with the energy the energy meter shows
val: 7905.89 kWh
